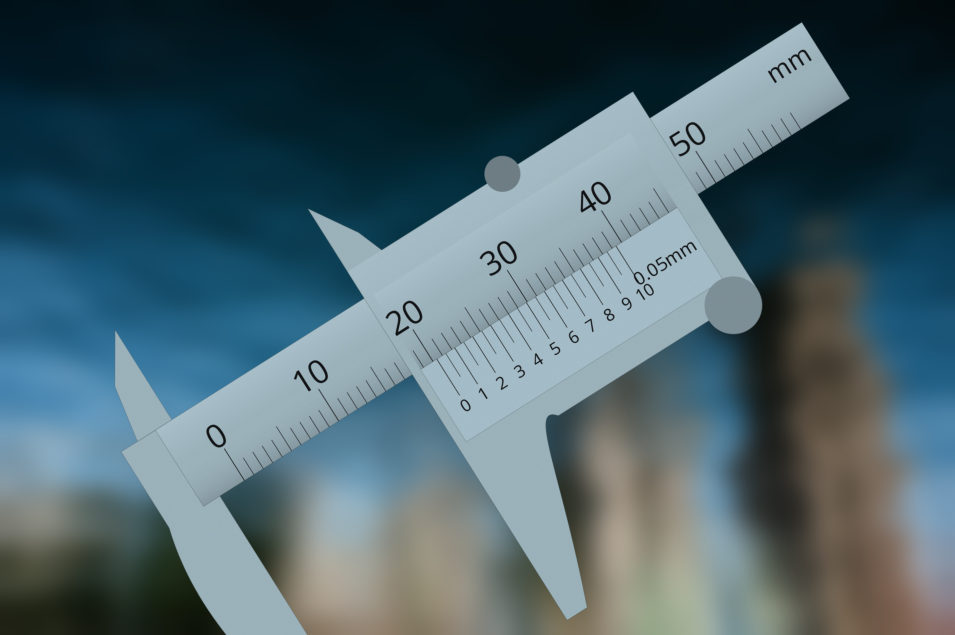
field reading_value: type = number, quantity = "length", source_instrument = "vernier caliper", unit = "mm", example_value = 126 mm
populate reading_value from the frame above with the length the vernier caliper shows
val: 20.4 mm
